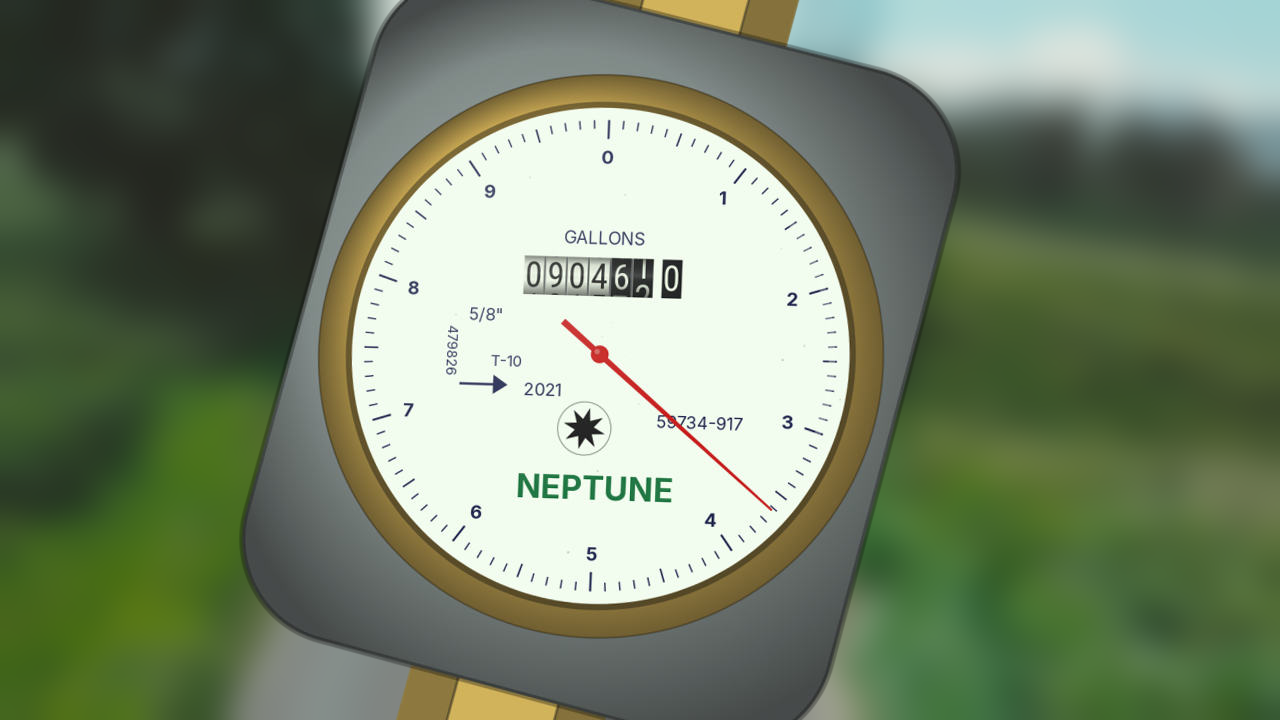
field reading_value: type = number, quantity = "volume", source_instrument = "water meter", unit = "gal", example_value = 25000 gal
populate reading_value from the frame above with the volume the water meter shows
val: 904613.6 gal
